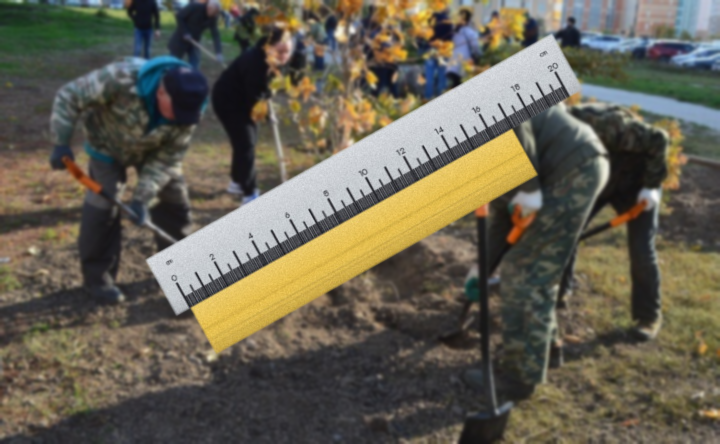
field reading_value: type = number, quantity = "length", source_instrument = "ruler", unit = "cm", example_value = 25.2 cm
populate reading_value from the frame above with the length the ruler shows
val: 17 cm
